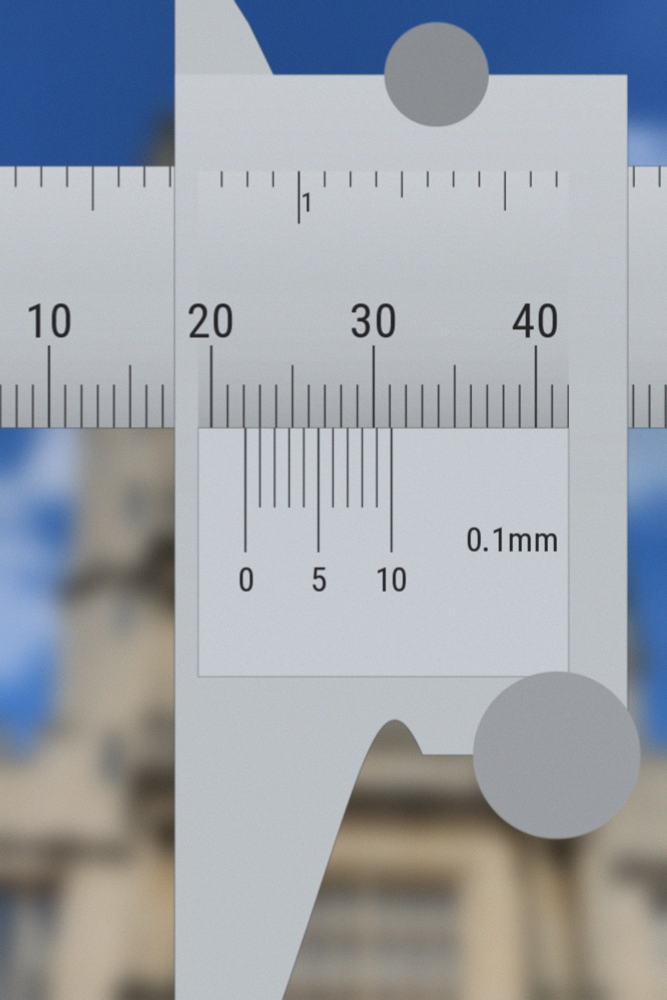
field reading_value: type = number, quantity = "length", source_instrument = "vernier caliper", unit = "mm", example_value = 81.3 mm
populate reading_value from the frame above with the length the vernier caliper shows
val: 22.1 mm
